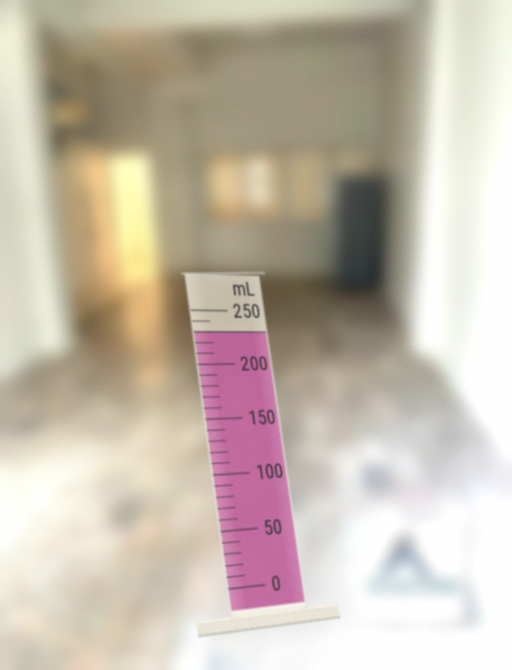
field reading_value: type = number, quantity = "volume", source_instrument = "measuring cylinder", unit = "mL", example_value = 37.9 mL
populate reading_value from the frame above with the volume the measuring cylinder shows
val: 230 mL
